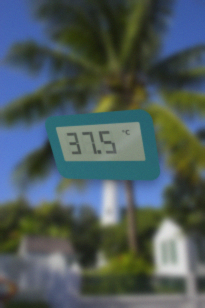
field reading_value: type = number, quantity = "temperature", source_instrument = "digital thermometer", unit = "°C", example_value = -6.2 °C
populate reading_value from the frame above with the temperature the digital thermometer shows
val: 37.5 °C
